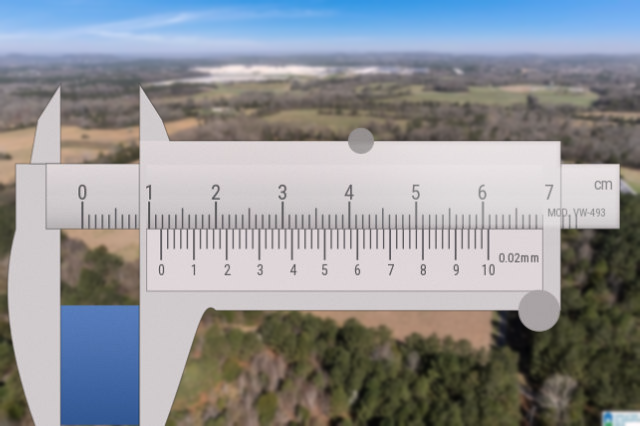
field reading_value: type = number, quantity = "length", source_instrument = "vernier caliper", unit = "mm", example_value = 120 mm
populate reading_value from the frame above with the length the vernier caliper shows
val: 11.8 mm
